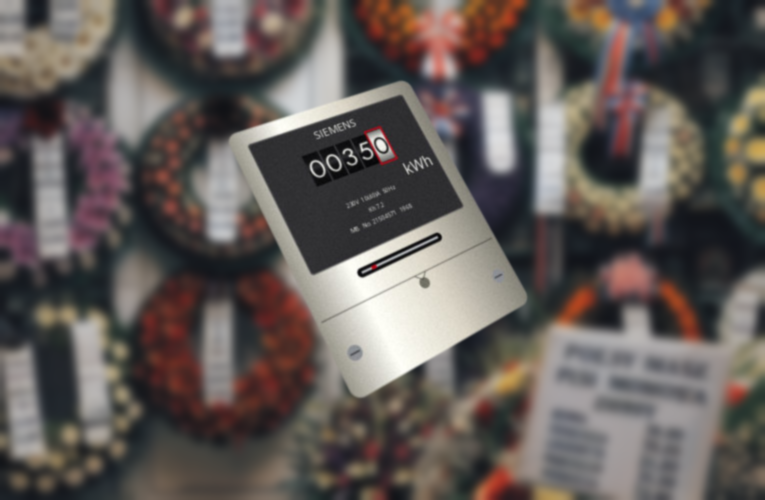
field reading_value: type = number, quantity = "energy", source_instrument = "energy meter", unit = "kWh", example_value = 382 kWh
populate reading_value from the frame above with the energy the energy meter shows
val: 35.0 kWh
